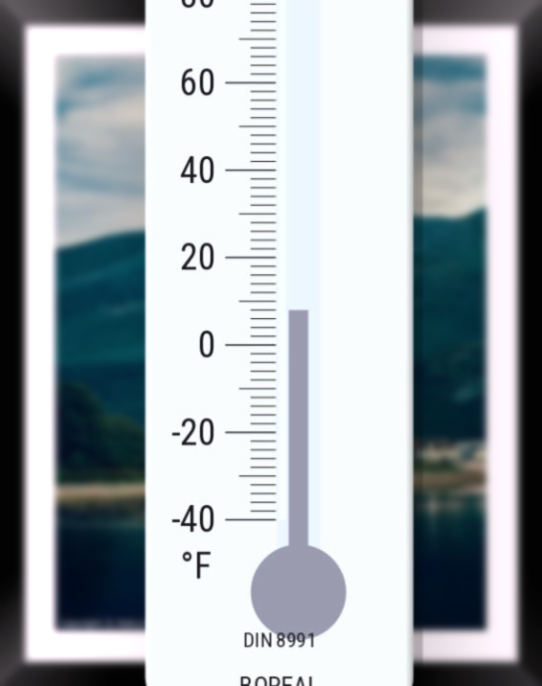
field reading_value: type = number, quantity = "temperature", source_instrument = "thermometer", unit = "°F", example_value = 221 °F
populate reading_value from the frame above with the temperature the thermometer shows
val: 8 °F
